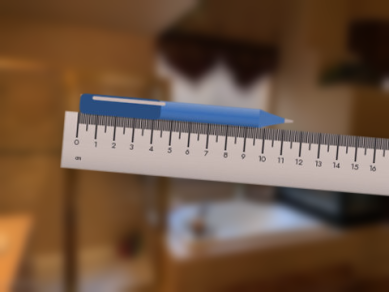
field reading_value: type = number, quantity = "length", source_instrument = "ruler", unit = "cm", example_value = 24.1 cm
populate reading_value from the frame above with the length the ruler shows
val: 11.5 cm
